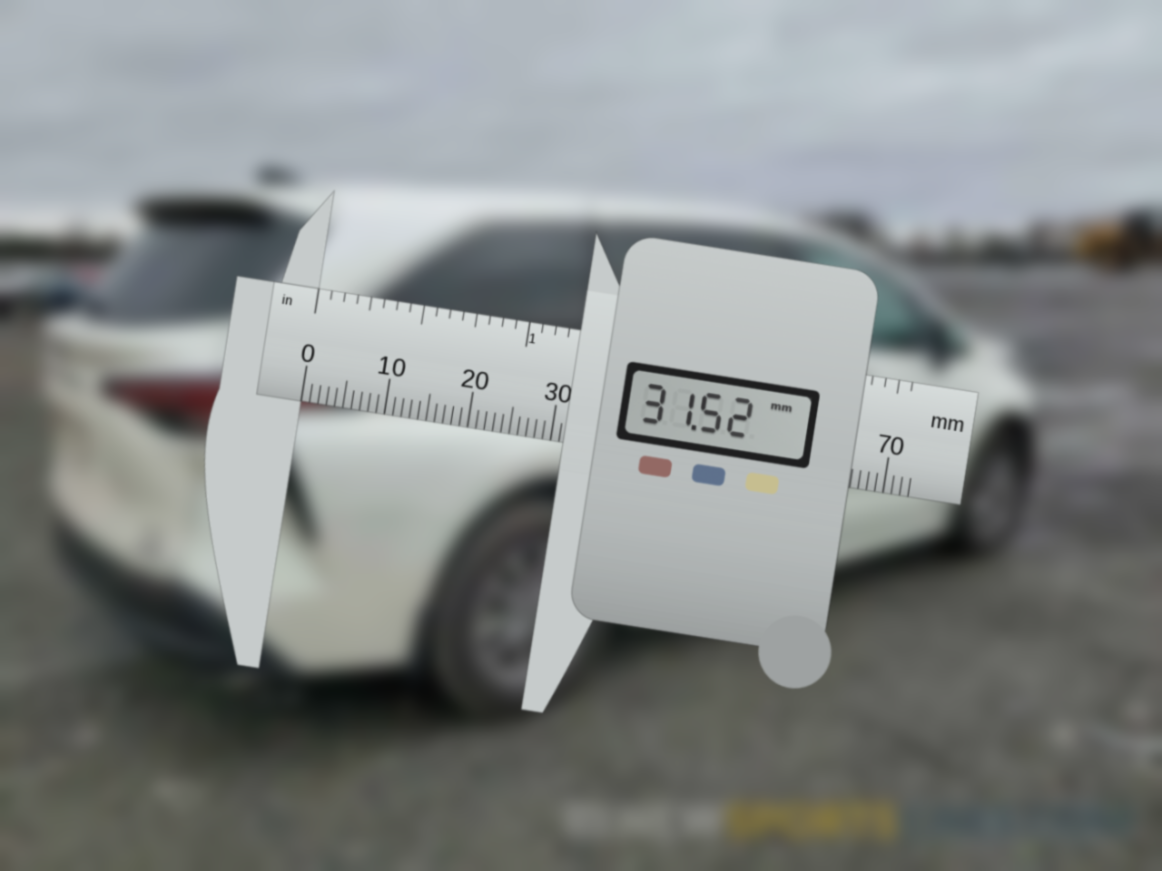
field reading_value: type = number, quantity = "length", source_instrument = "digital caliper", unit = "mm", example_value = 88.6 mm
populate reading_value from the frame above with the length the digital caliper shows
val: 31.52 mm
